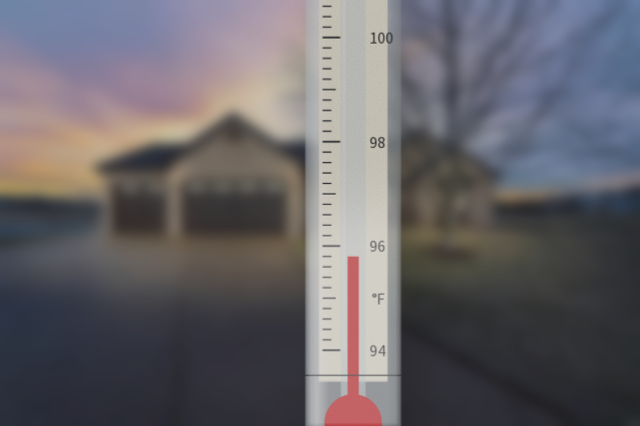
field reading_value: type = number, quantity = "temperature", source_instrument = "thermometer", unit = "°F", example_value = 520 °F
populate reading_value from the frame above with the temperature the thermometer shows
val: 95.8 °F
